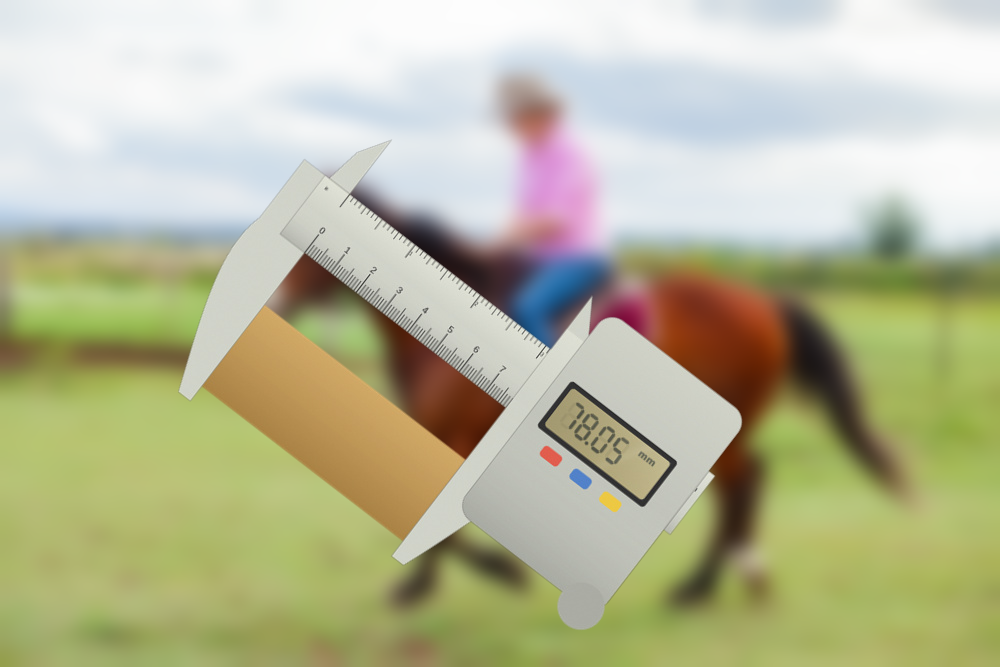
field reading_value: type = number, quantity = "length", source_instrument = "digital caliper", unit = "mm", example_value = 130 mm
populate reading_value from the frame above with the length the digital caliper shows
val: 78.05 mm
